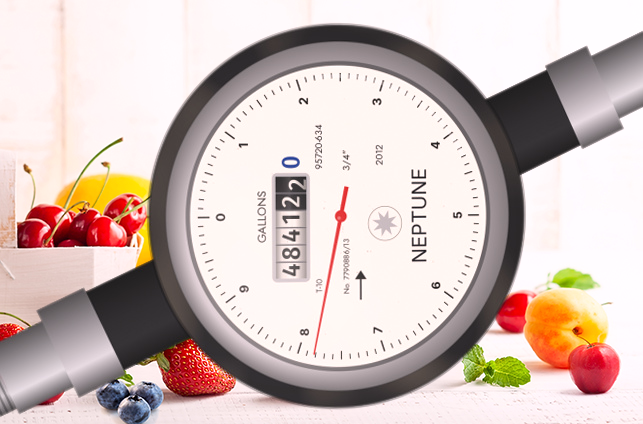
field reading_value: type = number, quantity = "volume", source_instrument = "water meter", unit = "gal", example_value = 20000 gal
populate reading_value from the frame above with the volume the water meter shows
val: 4841217.8 gal
